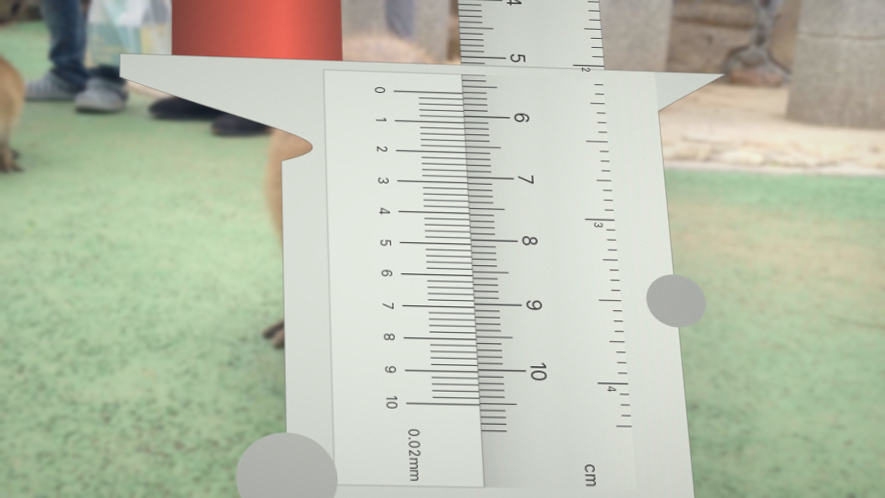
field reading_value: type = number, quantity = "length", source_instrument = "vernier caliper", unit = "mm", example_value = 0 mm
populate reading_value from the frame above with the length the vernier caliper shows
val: 56.2 mm
